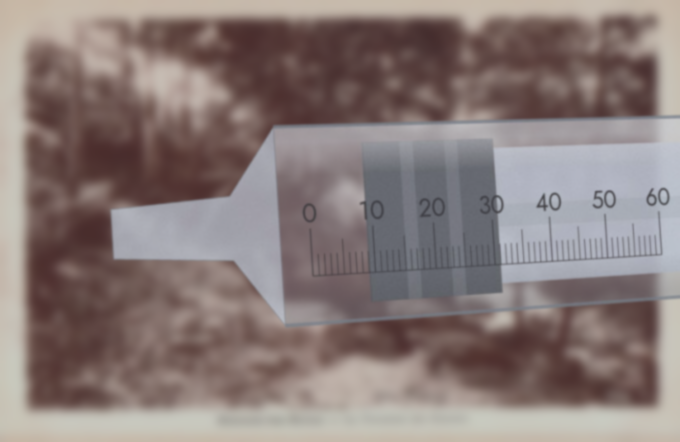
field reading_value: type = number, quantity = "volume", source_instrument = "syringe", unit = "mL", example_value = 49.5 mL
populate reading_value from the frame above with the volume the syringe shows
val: 9 mL
